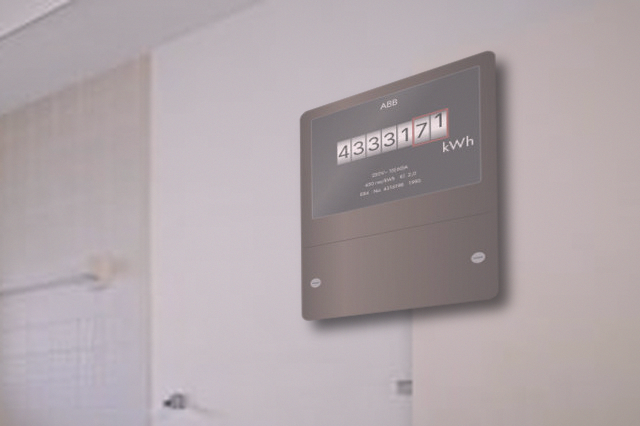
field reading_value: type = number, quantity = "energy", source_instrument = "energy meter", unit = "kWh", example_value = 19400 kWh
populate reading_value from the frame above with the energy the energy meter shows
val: 43331.71 kWh
